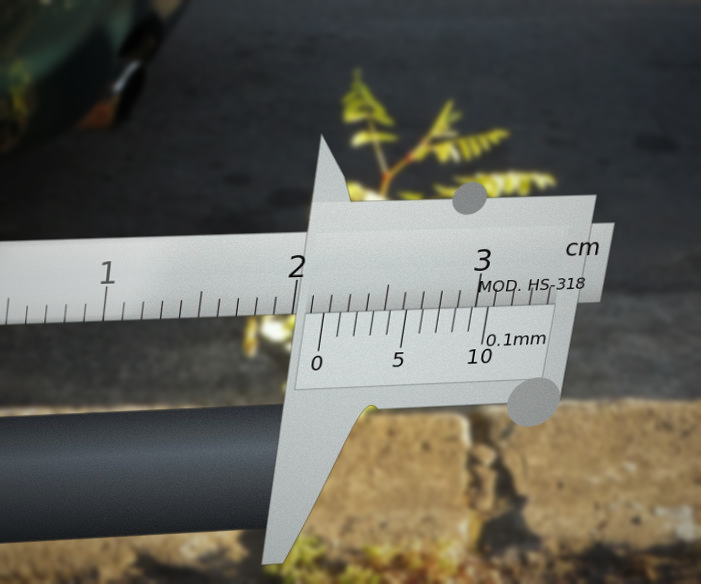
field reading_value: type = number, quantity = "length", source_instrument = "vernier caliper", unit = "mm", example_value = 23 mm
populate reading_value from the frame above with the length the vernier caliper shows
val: 21.7 mm
